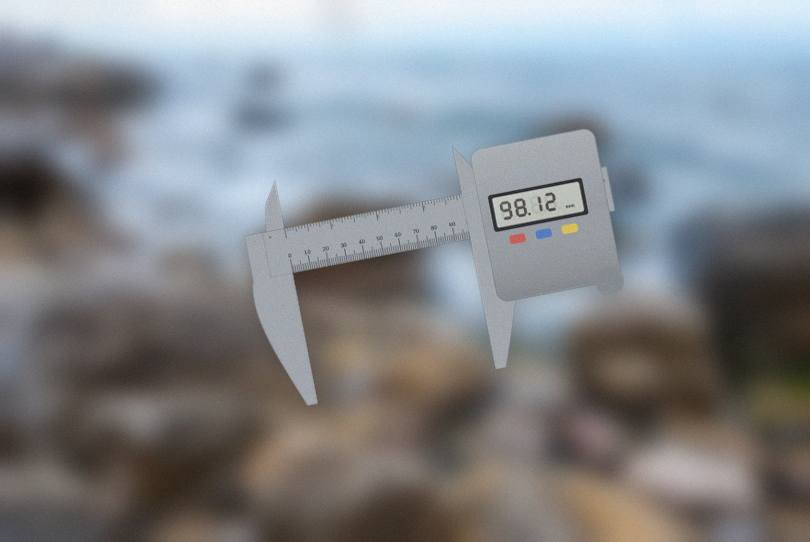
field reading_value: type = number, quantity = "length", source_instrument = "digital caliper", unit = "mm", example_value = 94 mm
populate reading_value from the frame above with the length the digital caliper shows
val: 98.12 mm
